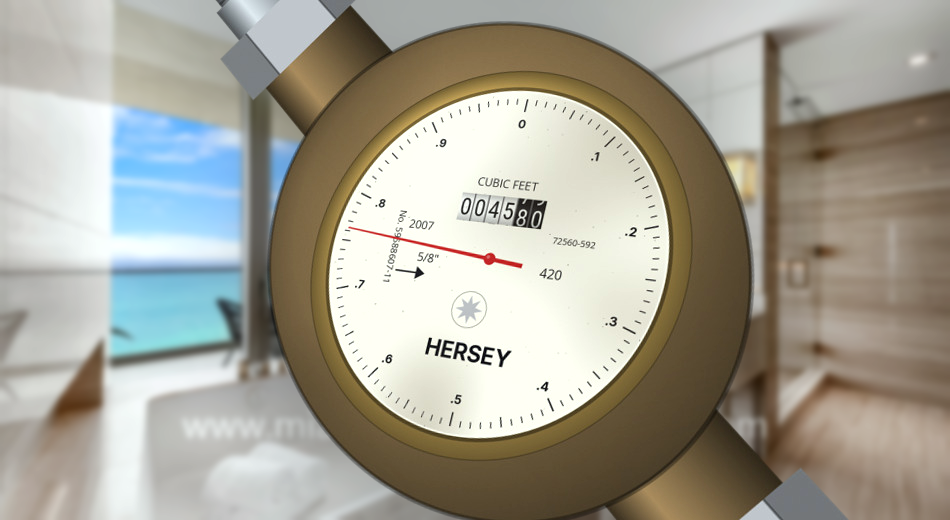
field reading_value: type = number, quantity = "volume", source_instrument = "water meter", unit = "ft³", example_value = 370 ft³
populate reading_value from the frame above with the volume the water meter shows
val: 4579.76 ft³
